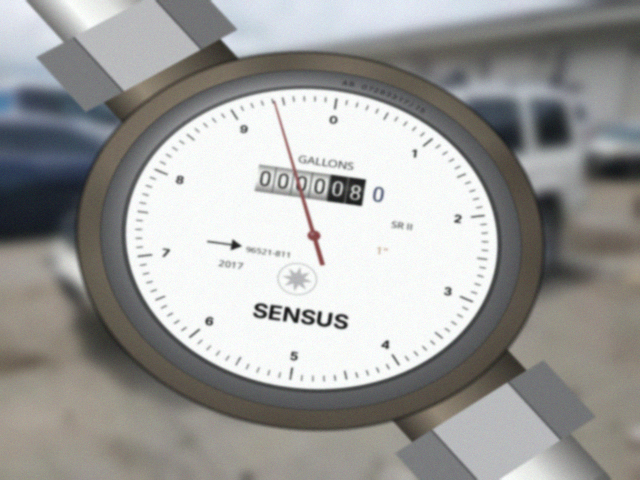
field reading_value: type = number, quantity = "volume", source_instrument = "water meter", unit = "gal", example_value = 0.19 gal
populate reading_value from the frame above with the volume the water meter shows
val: 79.4 gal
